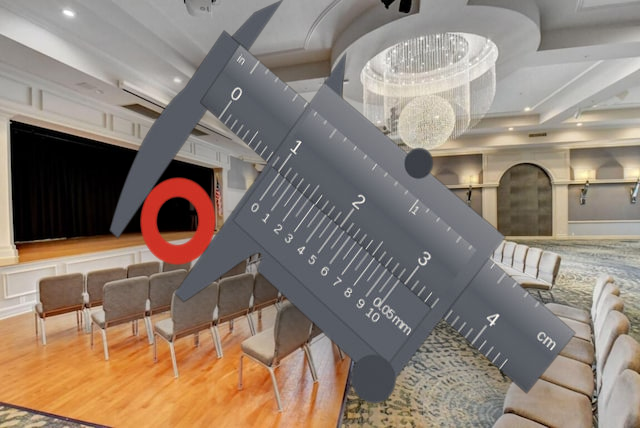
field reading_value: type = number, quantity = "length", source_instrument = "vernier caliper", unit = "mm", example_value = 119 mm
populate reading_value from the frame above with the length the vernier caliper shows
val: 10.2 mm
